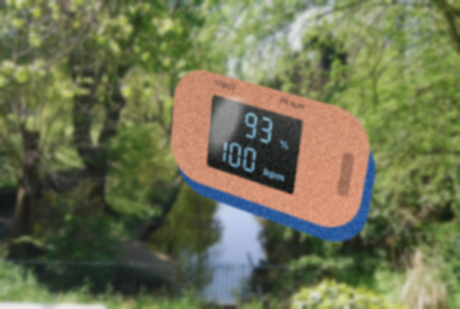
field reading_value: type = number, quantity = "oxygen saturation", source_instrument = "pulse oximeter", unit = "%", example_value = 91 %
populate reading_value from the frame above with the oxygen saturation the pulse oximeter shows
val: 93 %
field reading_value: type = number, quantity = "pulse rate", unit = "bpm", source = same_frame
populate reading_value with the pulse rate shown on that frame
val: 100 bpm
